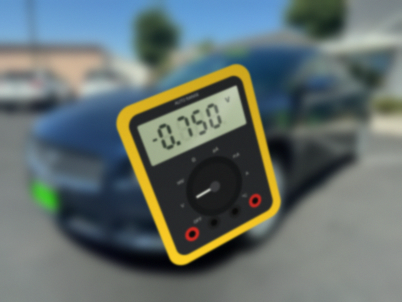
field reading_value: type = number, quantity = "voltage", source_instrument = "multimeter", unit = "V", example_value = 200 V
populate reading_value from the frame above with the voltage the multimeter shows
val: -0.750 V
